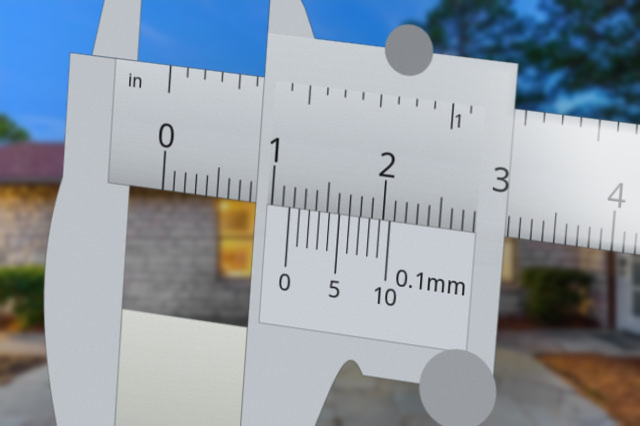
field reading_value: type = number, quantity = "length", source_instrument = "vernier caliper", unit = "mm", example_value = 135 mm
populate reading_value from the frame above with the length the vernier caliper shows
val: 11.6 mm
